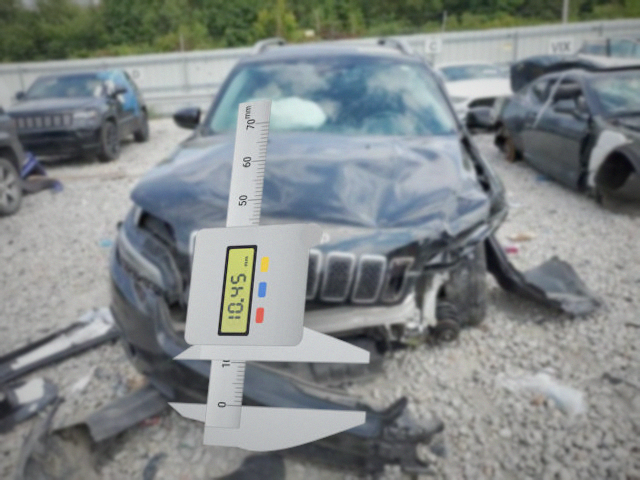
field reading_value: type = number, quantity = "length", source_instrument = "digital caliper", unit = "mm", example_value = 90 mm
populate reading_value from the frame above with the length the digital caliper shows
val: 10.45 mm
